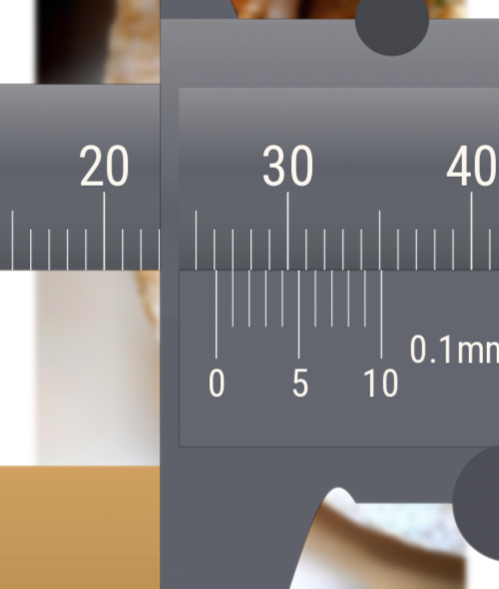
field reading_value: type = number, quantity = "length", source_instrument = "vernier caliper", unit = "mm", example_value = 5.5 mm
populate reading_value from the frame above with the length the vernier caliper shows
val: 26.1 mm
